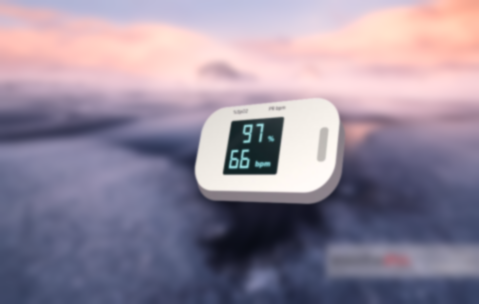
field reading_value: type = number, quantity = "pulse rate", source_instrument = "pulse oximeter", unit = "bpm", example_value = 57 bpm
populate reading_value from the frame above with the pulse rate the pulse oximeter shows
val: 66 bpm
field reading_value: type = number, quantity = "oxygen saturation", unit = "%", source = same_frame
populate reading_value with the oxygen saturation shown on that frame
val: 97 %
